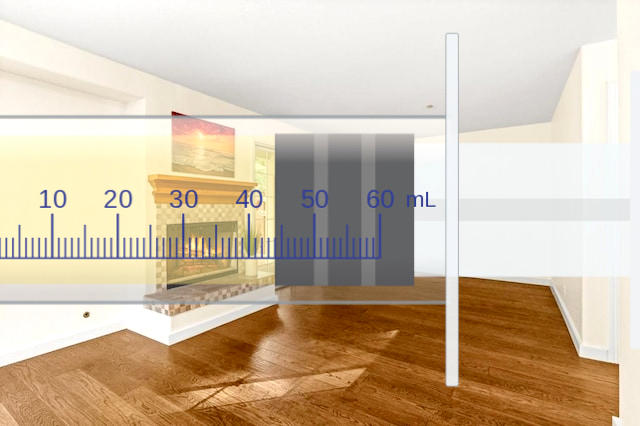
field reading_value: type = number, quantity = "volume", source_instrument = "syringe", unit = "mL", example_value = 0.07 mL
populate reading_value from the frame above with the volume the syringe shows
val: 44 mL
